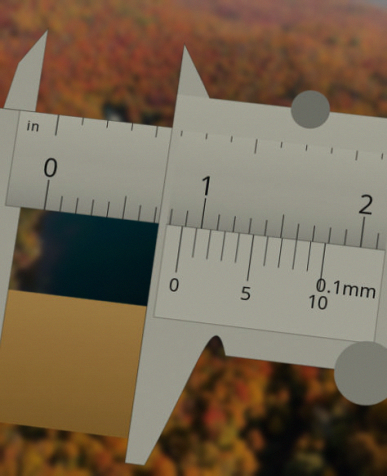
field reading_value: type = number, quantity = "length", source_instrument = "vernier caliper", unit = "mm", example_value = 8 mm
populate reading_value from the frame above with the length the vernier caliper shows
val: 8.8 mm
